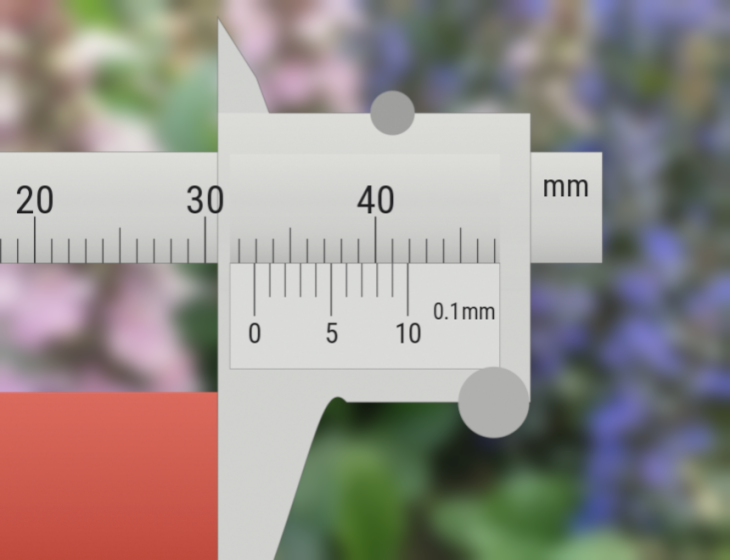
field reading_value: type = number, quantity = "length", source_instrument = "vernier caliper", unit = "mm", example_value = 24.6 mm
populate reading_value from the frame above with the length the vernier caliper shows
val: 32.9 mm
